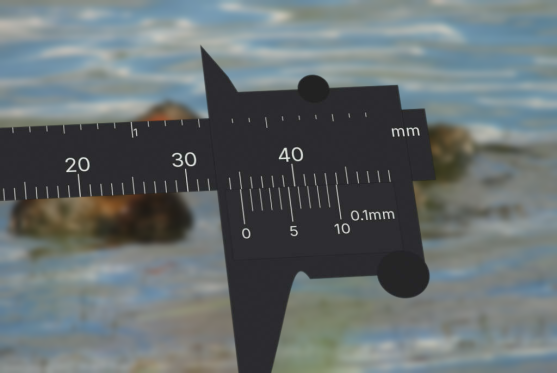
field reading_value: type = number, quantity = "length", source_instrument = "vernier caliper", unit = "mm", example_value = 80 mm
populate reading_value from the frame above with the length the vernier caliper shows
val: 34.9 mm
